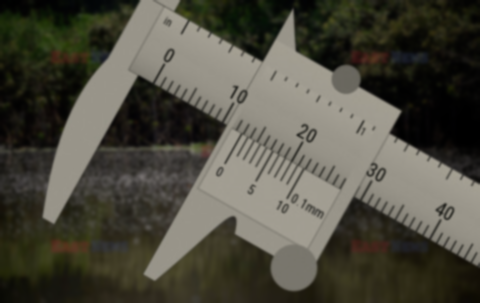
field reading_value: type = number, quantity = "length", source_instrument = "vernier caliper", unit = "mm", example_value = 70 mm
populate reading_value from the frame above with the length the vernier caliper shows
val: 12.8 mm
